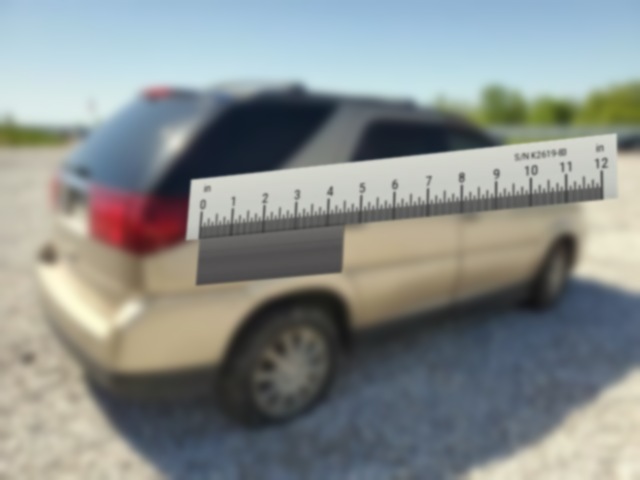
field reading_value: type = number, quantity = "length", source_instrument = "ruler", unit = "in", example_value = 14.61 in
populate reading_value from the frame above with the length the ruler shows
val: 4.5 in
